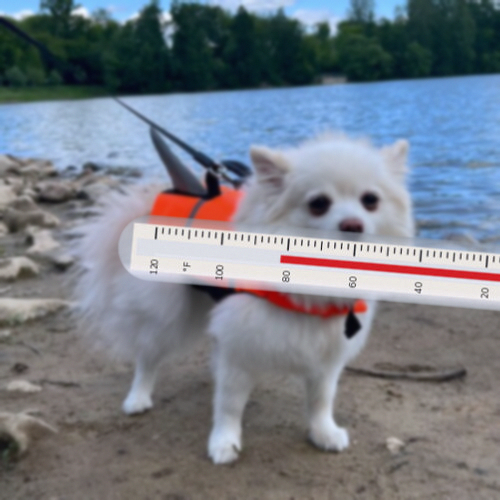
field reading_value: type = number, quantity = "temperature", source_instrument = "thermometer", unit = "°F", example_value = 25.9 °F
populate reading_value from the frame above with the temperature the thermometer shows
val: 82 °F
